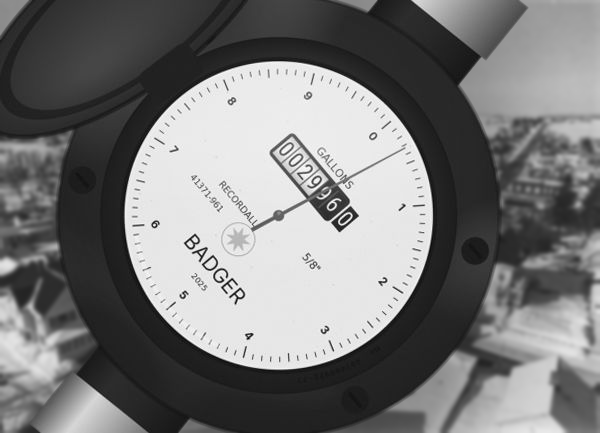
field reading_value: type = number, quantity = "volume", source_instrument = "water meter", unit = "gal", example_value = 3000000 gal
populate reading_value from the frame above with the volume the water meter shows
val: 29960.3 gal
